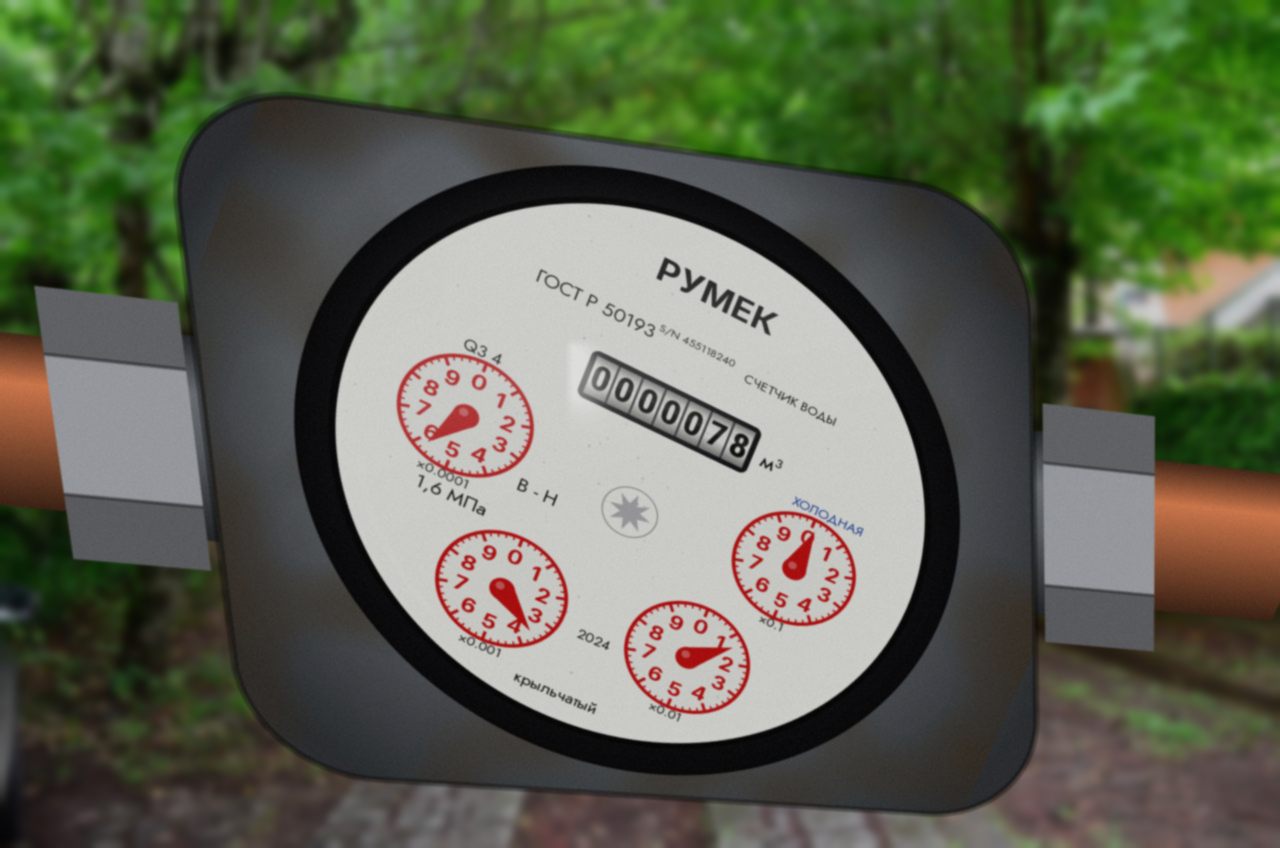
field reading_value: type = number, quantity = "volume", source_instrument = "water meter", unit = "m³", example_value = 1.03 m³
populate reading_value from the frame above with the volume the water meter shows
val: 78.0135 m³
